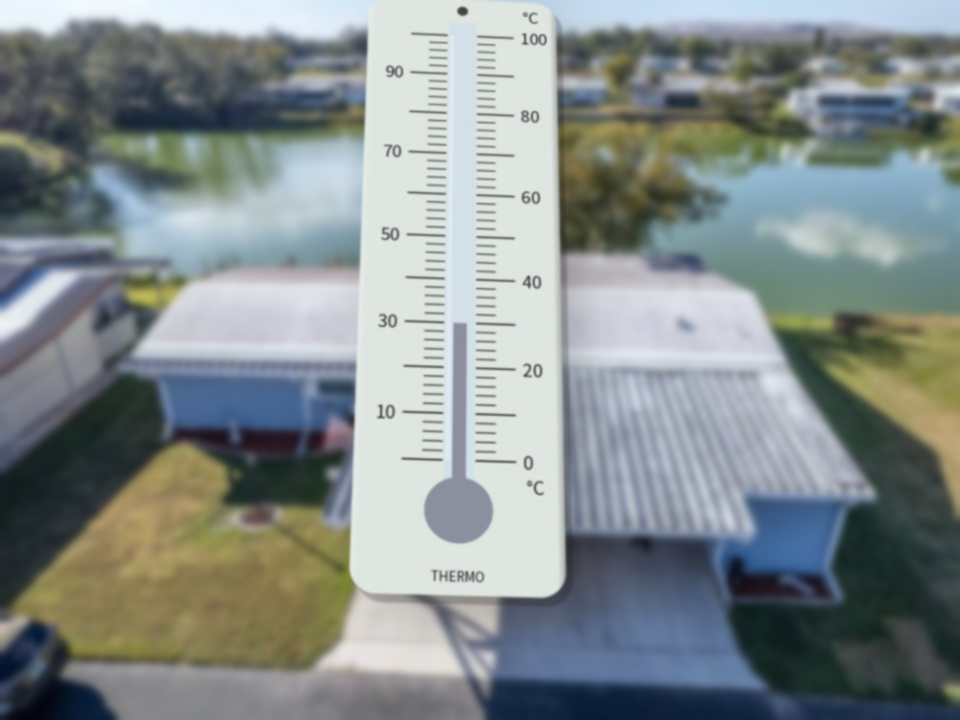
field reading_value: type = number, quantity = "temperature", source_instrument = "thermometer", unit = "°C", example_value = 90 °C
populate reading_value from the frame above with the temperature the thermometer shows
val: 30 °C
